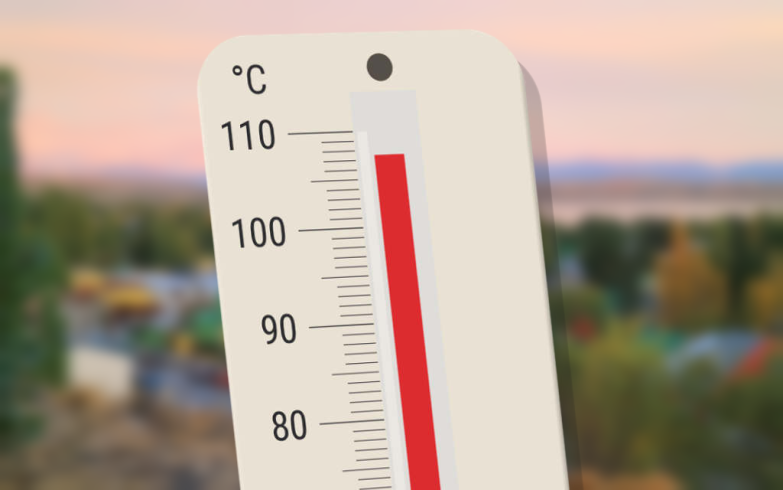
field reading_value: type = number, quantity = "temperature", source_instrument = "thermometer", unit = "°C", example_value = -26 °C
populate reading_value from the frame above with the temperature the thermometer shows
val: 107.5 °C
